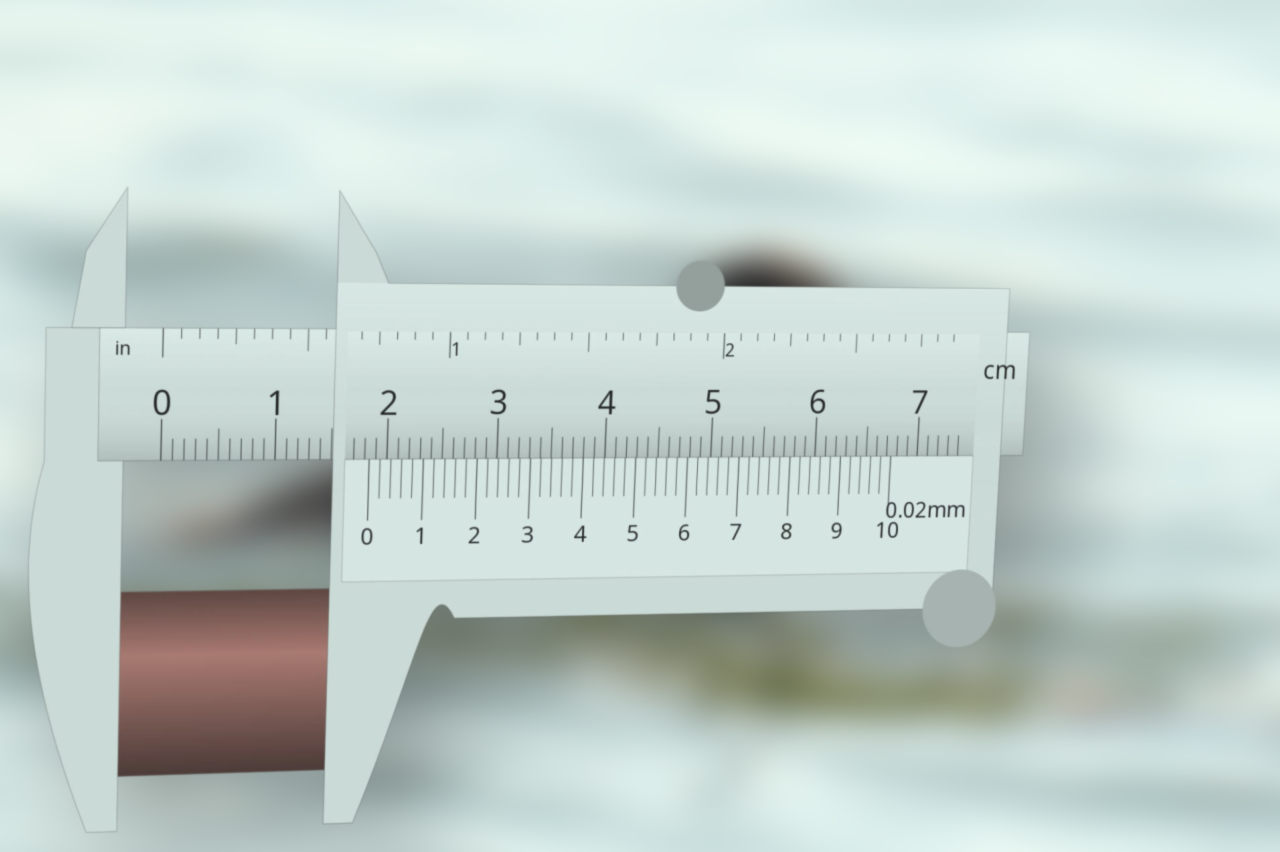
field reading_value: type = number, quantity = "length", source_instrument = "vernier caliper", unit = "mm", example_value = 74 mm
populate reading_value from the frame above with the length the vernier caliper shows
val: 18.4 mm
